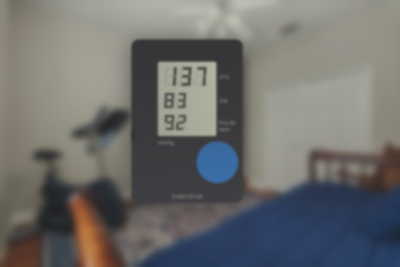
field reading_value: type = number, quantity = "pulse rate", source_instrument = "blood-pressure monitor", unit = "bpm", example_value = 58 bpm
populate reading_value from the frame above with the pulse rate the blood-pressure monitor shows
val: 92 bpm
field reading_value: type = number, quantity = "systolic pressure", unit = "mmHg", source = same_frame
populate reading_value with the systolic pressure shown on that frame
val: 137 mmHg
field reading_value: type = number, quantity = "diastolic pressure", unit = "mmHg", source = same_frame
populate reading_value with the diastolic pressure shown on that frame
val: 83 mmHg
